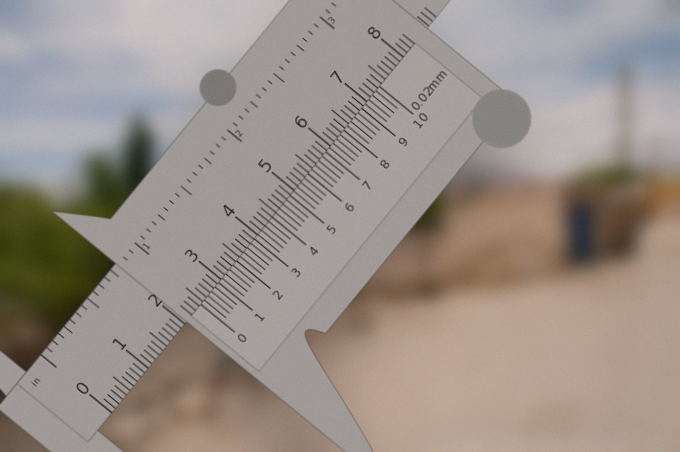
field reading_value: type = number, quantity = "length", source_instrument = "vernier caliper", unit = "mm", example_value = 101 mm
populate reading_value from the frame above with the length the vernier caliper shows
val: 24.4 mm
